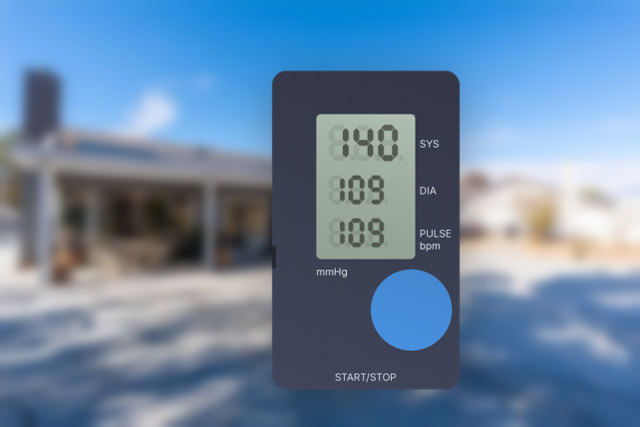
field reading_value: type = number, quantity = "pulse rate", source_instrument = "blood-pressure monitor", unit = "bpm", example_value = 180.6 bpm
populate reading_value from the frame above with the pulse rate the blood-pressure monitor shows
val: 109 bpm
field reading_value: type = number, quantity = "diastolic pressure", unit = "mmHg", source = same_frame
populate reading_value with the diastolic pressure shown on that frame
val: 109 mmHg
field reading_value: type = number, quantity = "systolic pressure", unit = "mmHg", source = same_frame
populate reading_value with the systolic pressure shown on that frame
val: 140 mmHg
